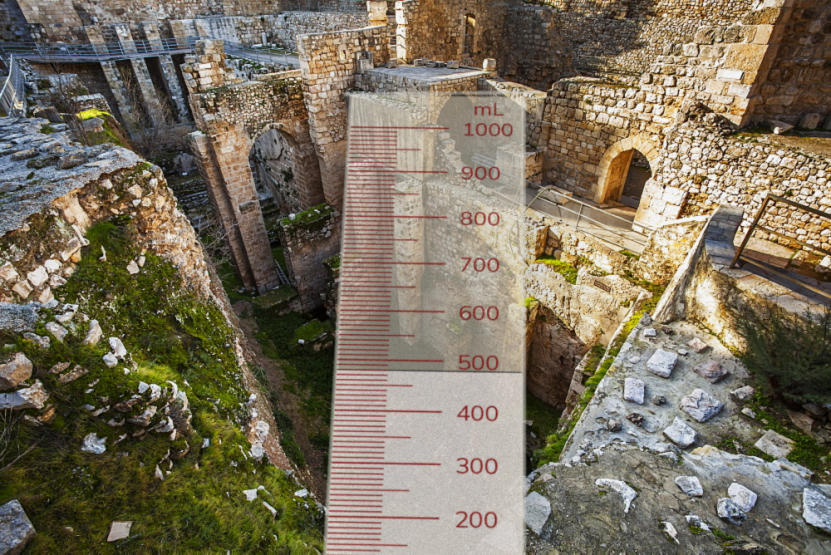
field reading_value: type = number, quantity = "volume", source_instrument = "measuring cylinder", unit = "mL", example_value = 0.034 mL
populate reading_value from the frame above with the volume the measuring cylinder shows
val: 480 mL
